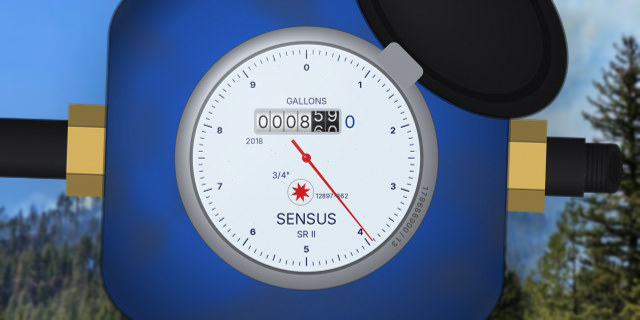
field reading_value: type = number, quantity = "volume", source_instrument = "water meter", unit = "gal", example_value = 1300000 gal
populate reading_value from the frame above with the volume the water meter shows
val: 8593.9 gal
